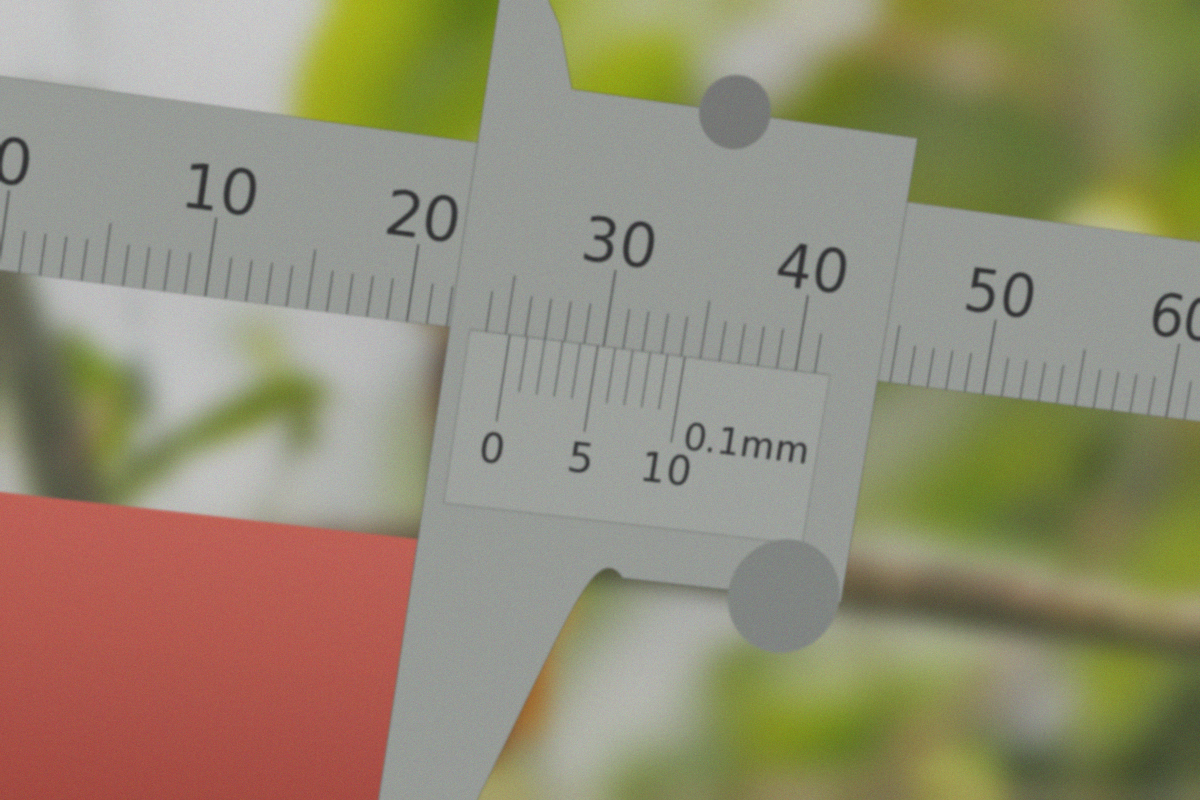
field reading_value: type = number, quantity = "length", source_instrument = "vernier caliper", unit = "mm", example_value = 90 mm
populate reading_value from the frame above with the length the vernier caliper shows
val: 25.2 mm
